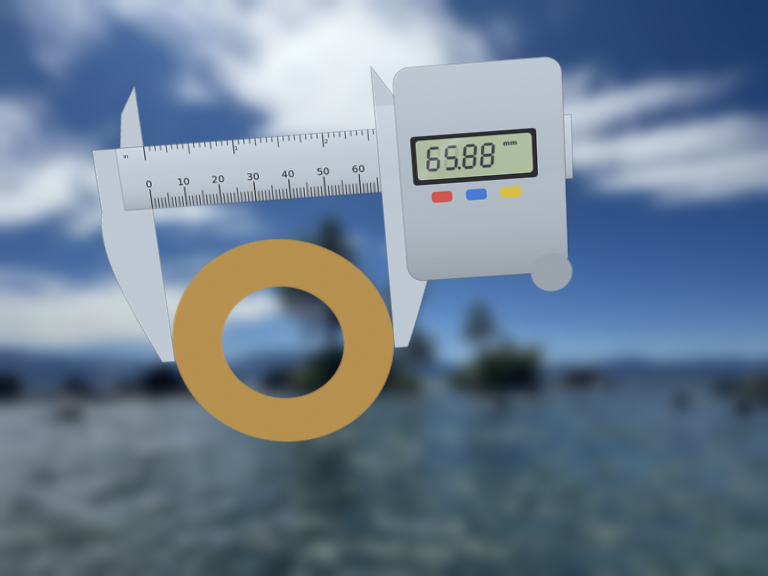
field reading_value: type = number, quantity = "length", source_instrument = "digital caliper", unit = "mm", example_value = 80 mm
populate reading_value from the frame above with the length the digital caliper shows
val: 65.88 mm
